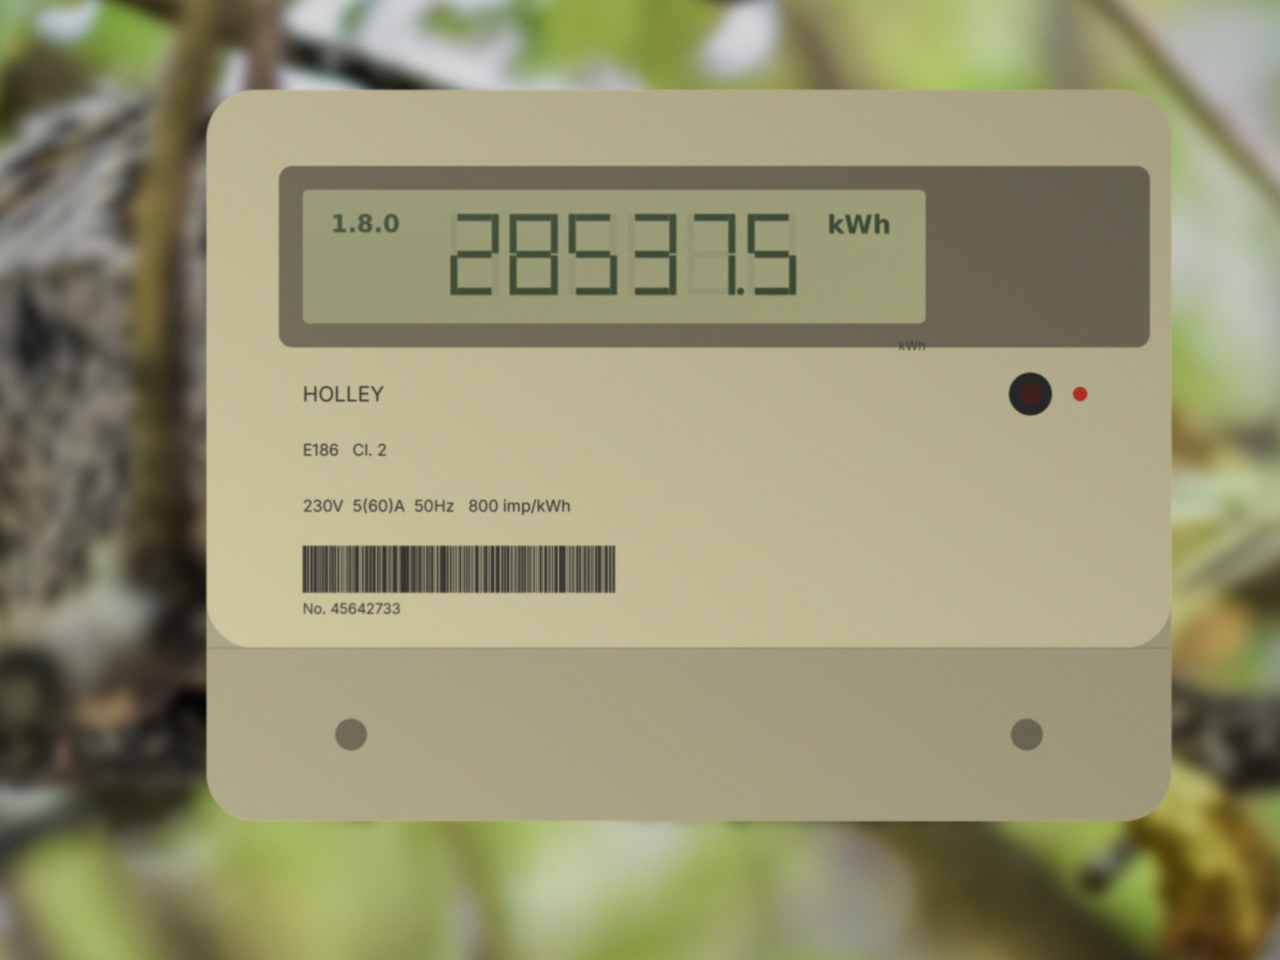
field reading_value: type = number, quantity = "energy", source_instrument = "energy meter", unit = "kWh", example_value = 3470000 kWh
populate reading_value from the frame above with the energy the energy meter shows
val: 28537.5 kWh
